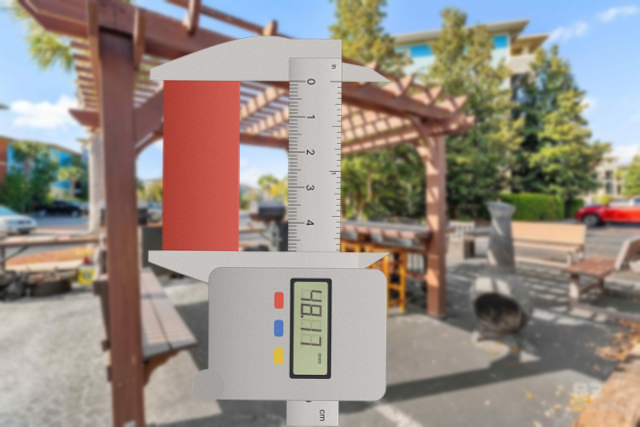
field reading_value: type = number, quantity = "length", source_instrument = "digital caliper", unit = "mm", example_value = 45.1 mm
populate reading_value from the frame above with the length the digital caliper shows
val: 48.17 mm
